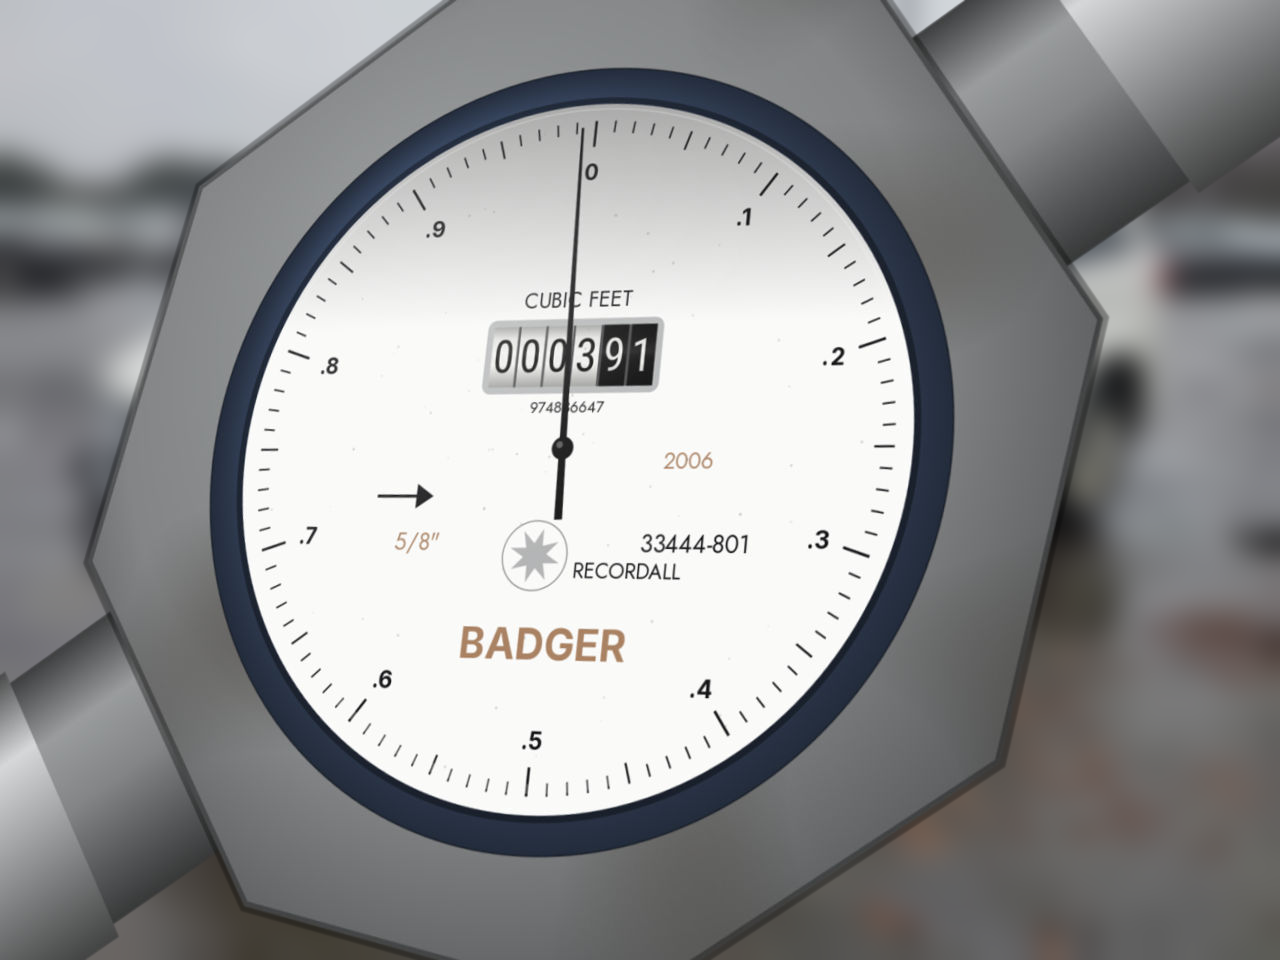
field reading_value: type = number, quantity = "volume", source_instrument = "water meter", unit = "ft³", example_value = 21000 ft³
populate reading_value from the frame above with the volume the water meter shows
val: 390.99 ft³
